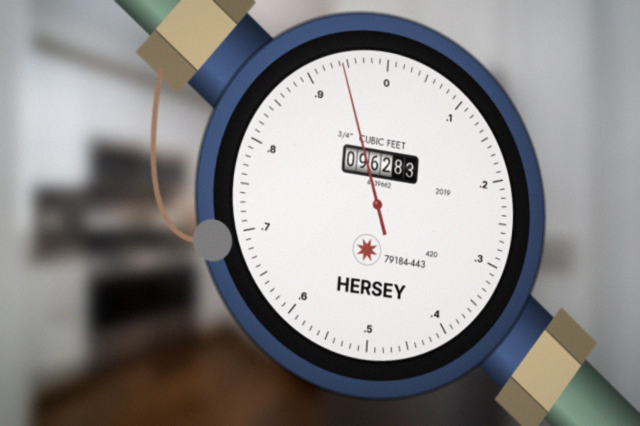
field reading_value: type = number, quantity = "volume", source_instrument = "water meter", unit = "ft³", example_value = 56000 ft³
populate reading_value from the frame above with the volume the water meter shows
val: 96282.94 ft³
